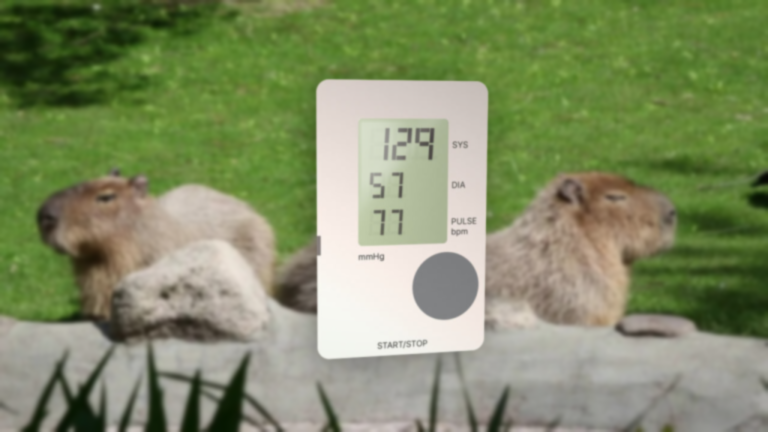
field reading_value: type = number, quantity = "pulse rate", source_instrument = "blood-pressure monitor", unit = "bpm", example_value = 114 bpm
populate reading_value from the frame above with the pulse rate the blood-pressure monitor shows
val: 77 bpm
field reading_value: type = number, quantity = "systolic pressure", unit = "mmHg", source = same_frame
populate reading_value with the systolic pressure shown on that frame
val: 129 mmHg
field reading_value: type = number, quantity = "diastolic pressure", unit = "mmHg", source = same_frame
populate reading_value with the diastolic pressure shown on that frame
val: 57 mmHg
